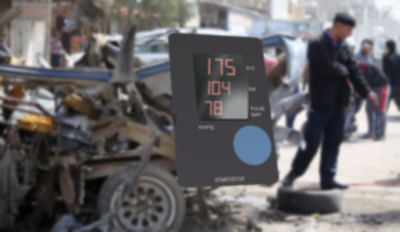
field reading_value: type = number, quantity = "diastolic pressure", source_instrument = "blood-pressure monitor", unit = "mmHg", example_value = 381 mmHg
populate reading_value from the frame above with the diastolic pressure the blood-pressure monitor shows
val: 104 mmHg
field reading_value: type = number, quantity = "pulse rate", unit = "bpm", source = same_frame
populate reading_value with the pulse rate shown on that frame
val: 78 bpm
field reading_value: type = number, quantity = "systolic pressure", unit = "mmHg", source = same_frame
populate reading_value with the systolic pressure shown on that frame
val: 175 mmHg
